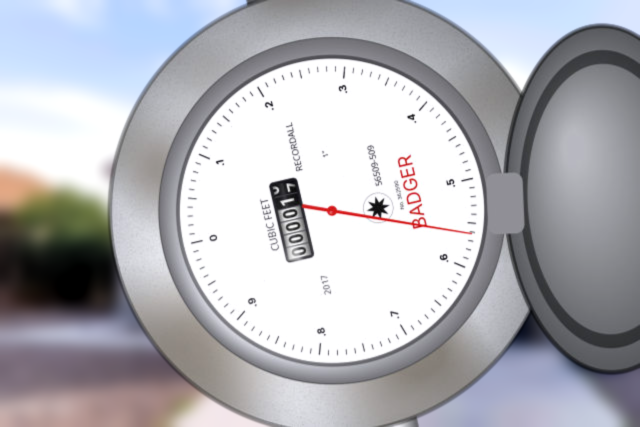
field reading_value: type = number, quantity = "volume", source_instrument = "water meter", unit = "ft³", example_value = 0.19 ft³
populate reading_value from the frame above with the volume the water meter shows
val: 16.56 ft³
